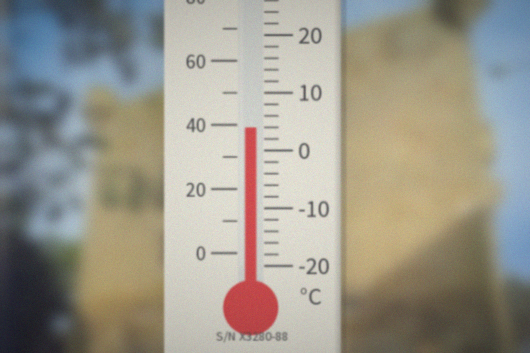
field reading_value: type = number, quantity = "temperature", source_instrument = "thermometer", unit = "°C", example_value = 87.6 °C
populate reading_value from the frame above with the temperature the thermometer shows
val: 4 °C
